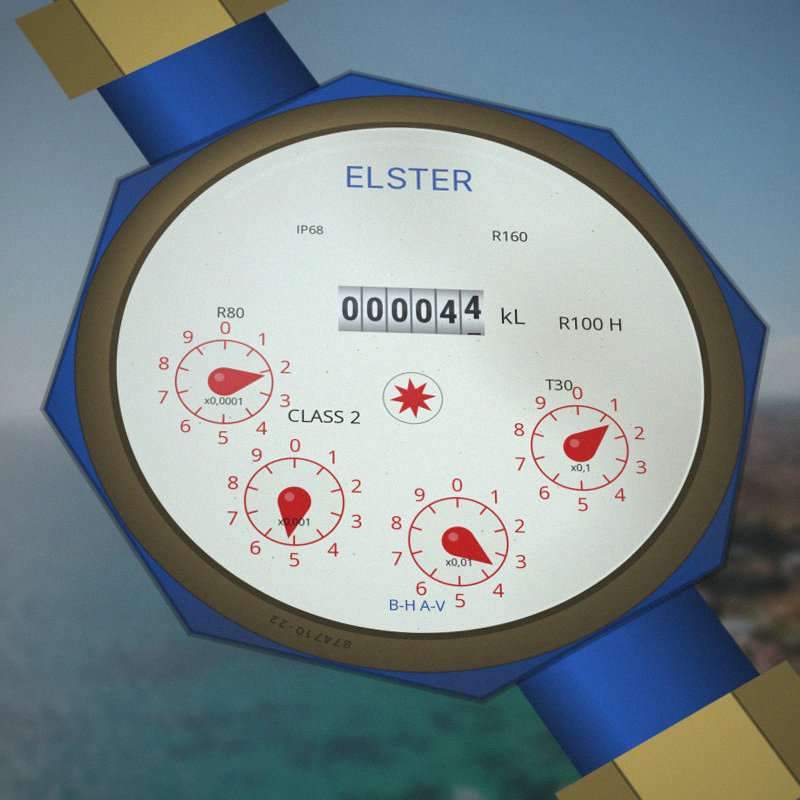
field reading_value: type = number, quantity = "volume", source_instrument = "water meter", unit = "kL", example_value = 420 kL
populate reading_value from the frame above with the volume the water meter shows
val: 44.1352 kL
